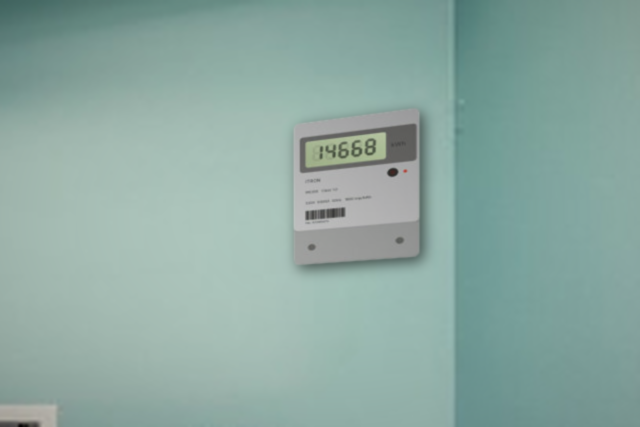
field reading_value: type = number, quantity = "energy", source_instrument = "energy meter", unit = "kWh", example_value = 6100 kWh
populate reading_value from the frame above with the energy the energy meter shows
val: 14668 kWh
